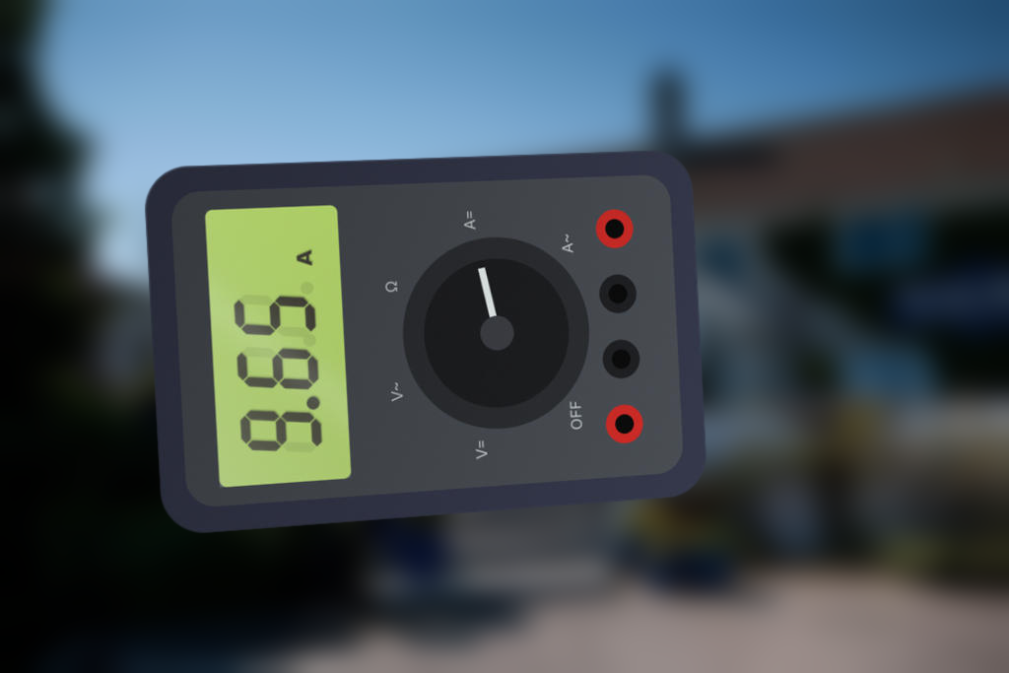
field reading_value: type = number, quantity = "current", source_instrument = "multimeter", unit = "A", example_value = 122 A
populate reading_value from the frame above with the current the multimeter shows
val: 9.65 A
